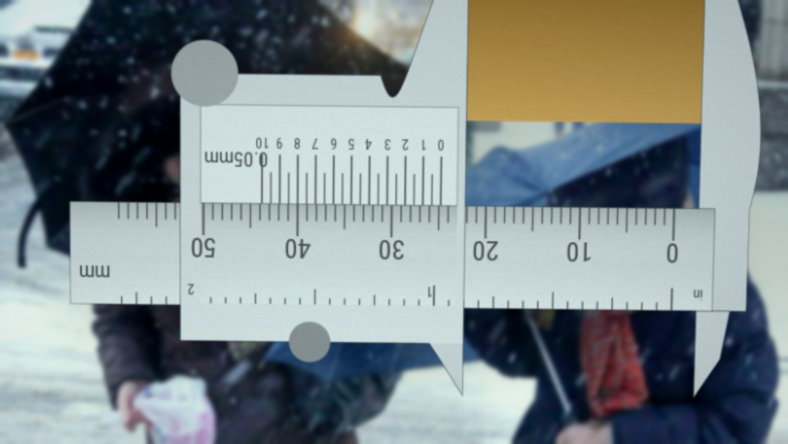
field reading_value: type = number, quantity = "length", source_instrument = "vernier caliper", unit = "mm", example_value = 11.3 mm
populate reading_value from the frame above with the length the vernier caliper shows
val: 24.8 mm
